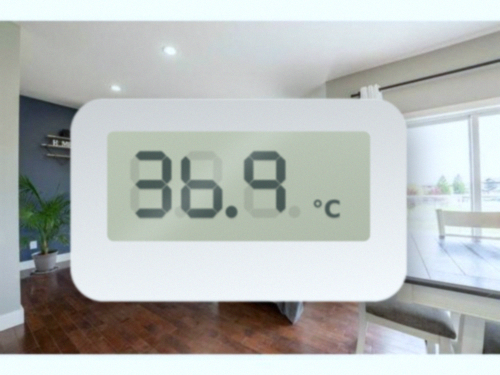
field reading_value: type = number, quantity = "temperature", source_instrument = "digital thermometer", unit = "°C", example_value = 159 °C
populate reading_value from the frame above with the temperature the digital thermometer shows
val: 36.9 °C
